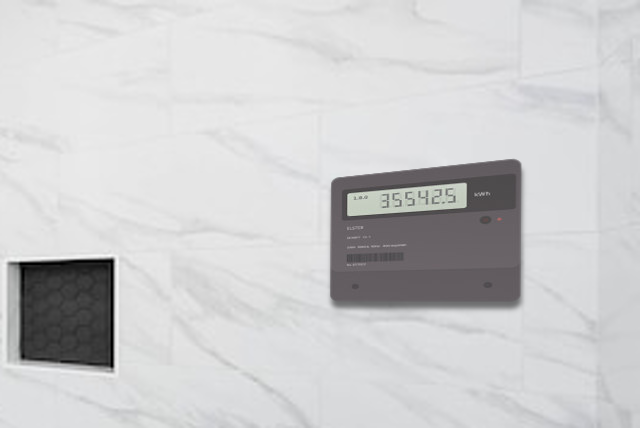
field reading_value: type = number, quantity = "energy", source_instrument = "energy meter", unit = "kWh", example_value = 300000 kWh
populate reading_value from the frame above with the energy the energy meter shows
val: 35542.5 kWh
